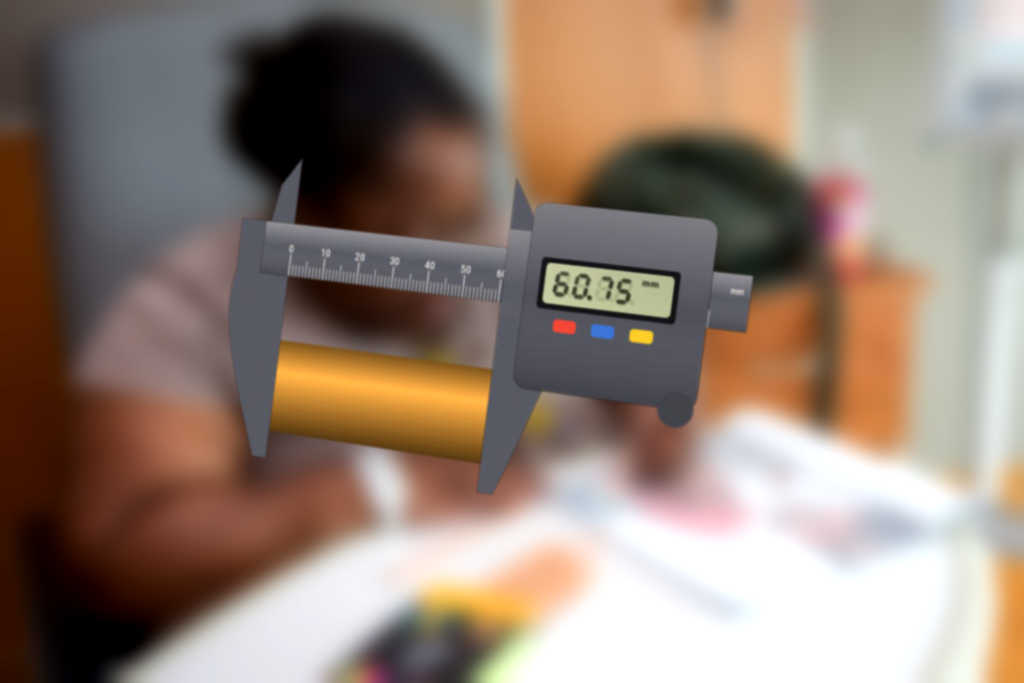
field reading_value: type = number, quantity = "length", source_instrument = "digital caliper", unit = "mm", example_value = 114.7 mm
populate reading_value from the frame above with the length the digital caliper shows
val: 60.75 mm
